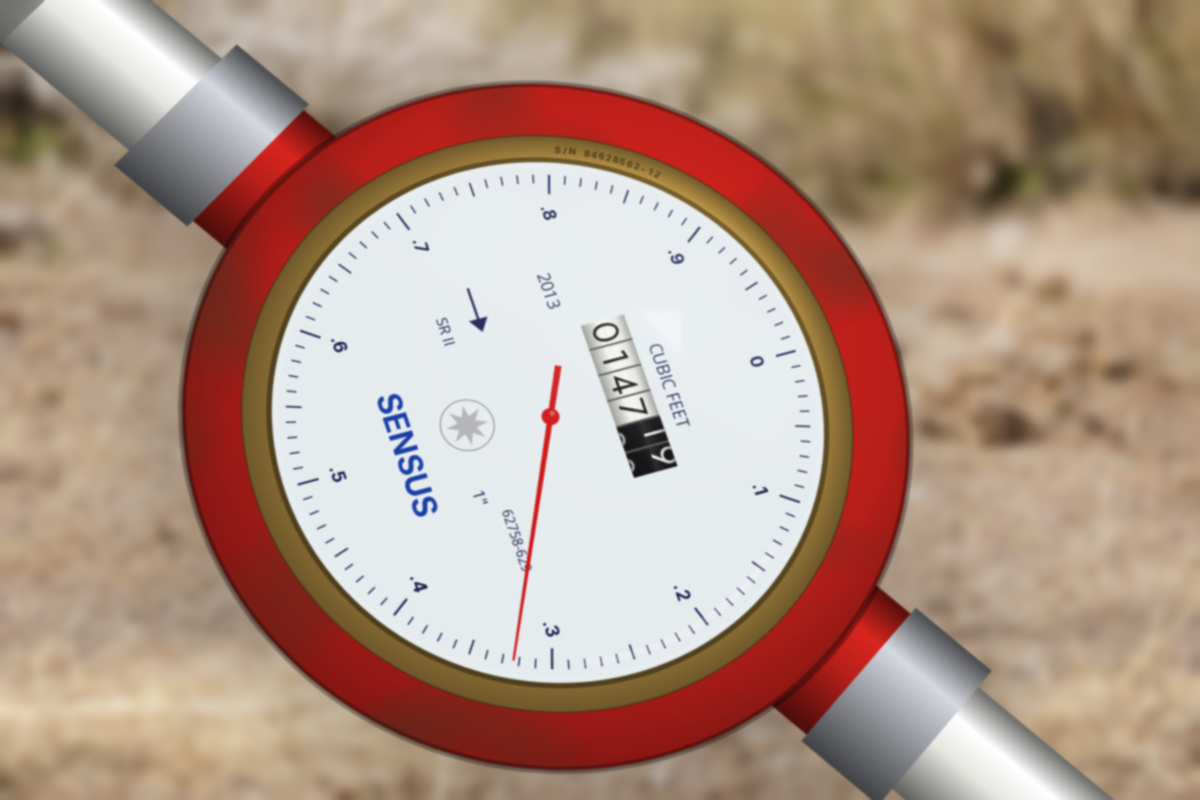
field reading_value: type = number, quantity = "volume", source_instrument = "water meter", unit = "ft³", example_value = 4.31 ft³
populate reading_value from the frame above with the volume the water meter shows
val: 14719.32 ft³
